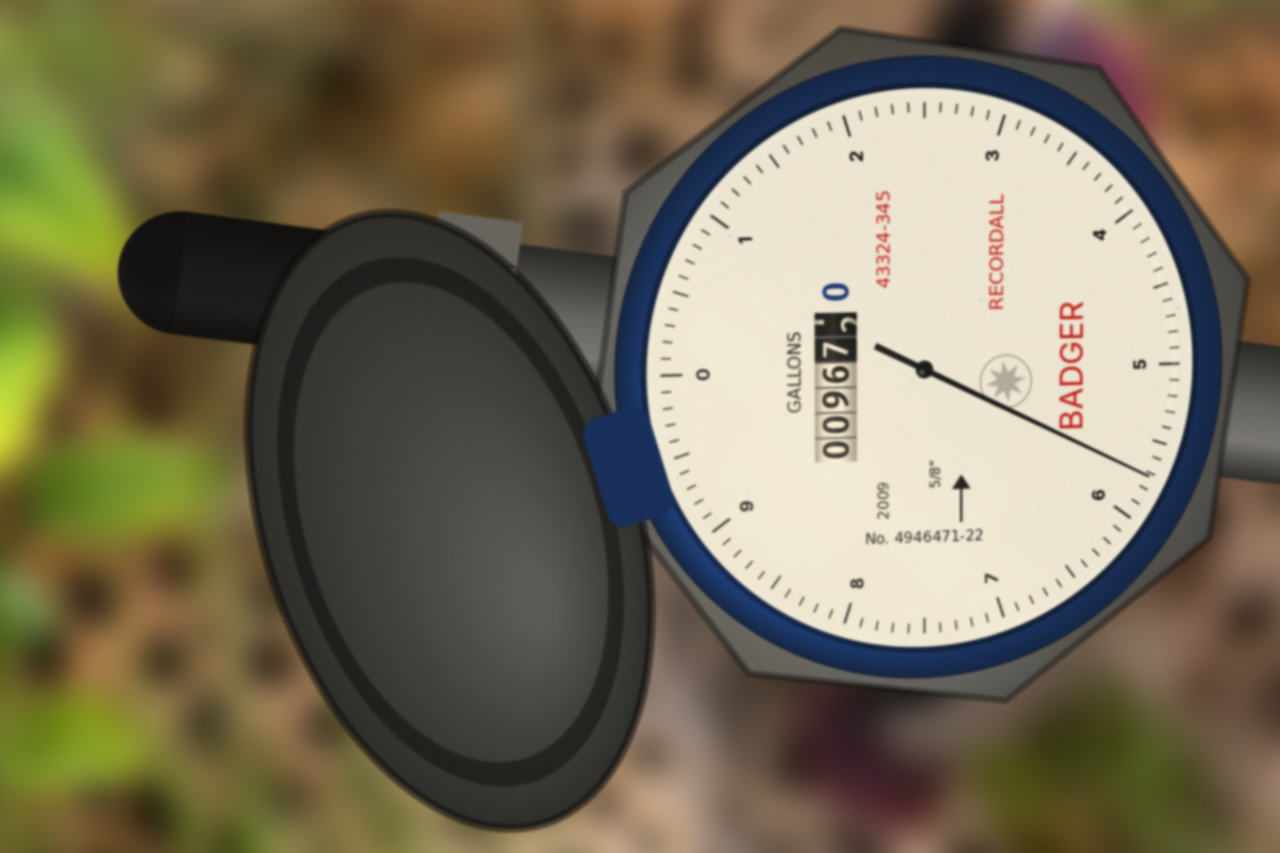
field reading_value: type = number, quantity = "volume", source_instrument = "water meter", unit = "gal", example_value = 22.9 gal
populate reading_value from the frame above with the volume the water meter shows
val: 96715.7 gal
